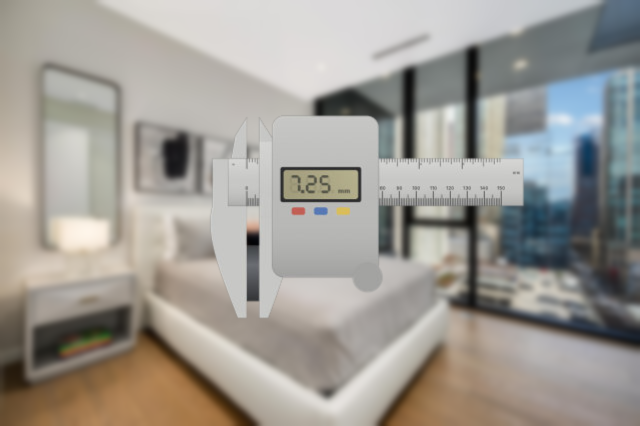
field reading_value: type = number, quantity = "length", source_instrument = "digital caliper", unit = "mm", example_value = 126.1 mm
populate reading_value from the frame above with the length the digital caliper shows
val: 7.25 mm
